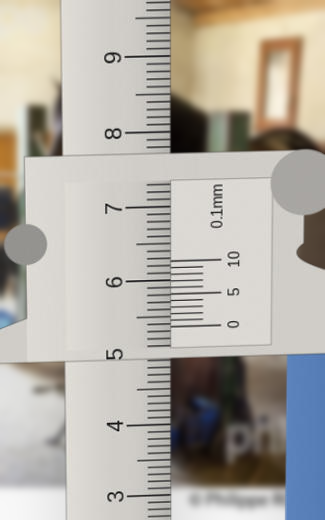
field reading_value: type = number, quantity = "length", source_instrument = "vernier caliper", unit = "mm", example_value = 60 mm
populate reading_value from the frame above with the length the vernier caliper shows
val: 53.6 mm
